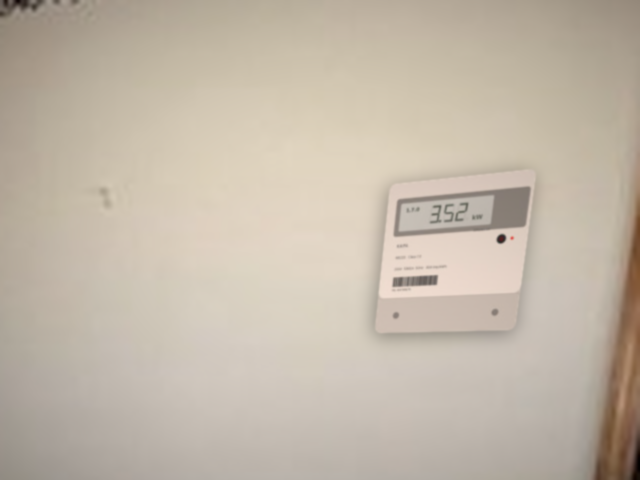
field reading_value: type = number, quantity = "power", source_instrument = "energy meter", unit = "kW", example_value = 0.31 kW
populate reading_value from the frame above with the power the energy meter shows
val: 3.52 kW
